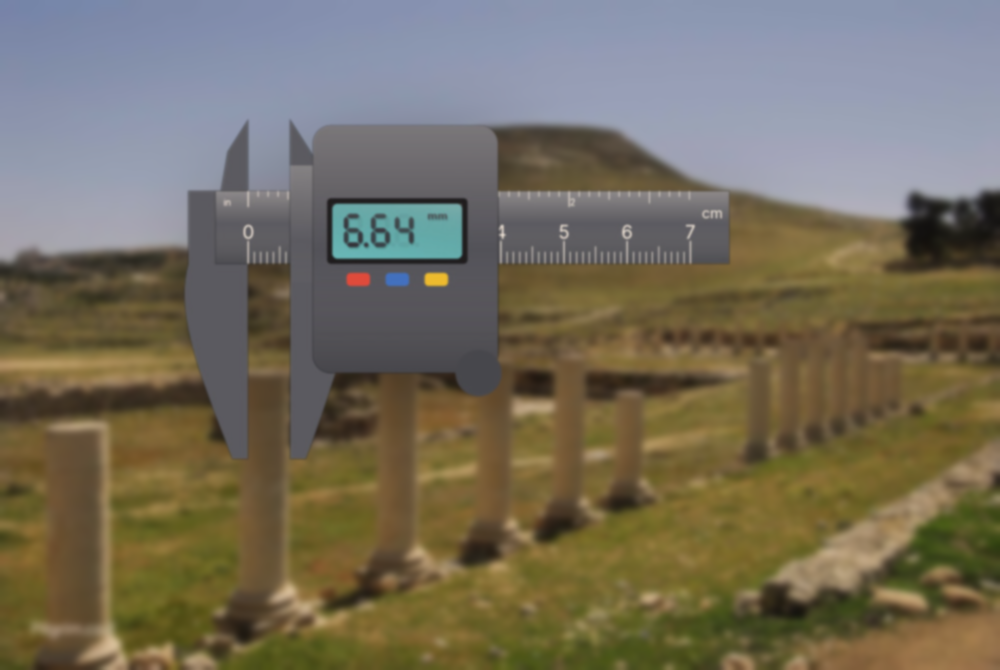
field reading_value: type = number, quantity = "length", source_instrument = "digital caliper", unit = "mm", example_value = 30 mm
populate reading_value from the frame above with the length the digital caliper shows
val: 6.64 mm
